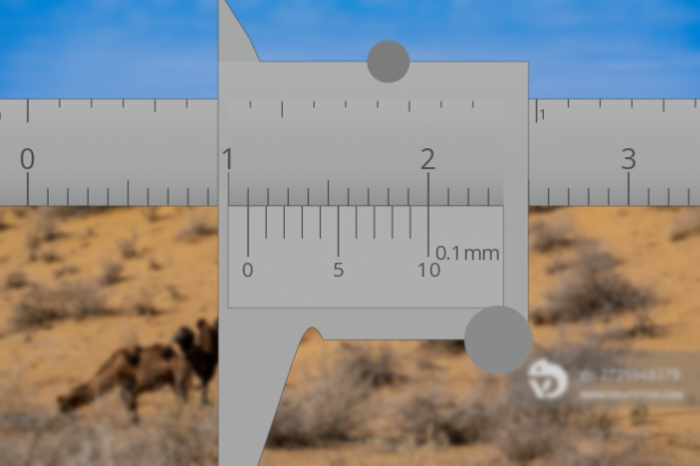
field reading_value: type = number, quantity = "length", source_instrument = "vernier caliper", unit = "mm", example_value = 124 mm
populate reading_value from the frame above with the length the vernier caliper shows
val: 11.0 mm
